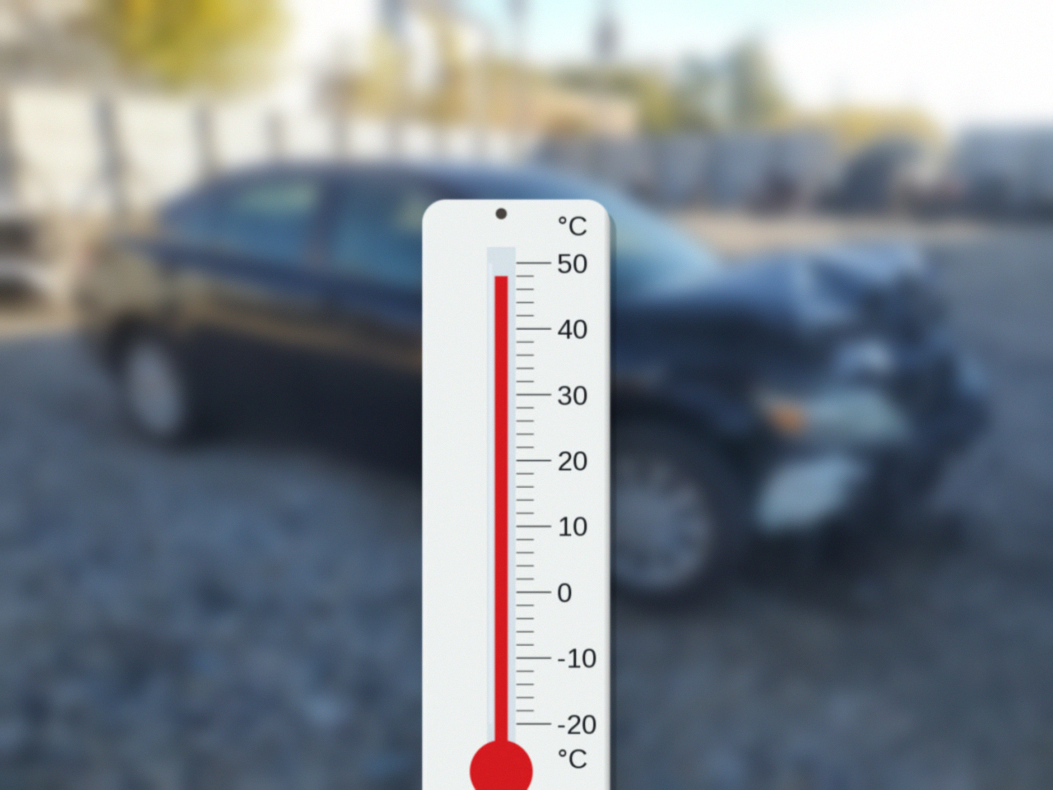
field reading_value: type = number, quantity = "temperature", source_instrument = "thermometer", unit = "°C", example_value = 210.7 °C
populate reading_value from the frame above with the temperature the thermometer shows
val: 48 °C
